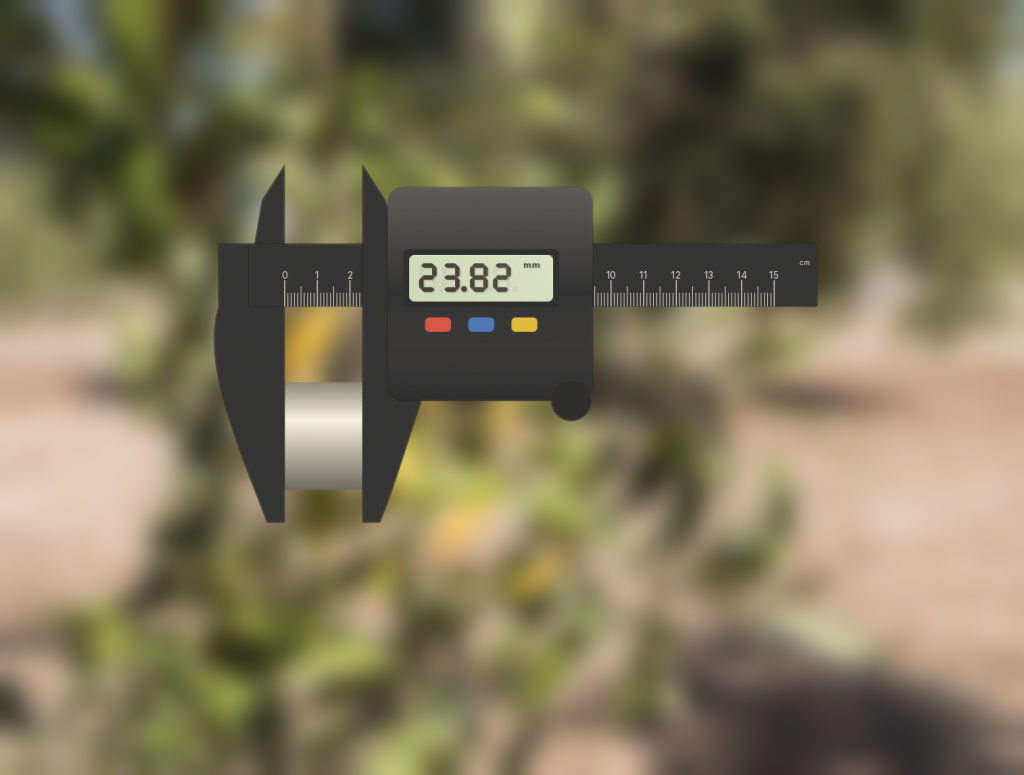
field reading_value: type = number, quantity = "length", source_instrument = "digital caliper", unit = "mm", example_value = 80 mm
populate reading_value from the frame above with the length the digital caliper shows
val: 23.82 mm
